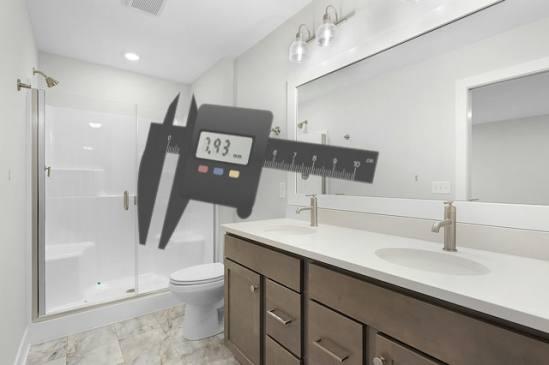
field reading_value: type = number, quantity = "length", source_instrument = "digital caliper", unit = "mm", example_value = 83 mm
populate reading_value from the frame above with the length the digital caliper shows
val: 7.93 mm
